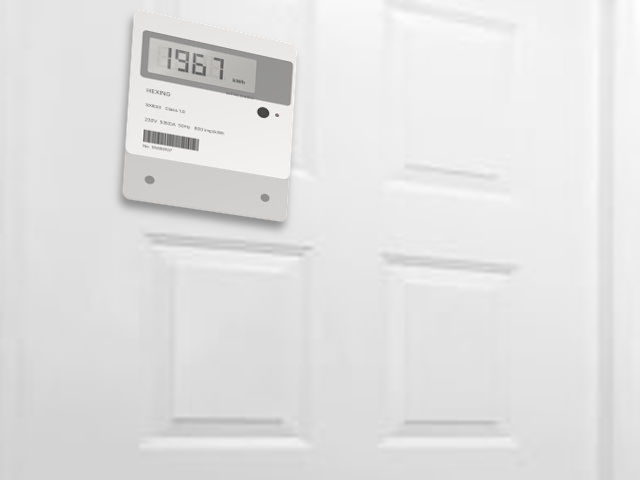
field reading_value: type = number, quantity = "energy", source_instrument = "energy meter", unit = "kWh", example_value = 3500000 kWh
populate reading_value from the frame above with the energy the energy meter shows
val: 1967 kWh
